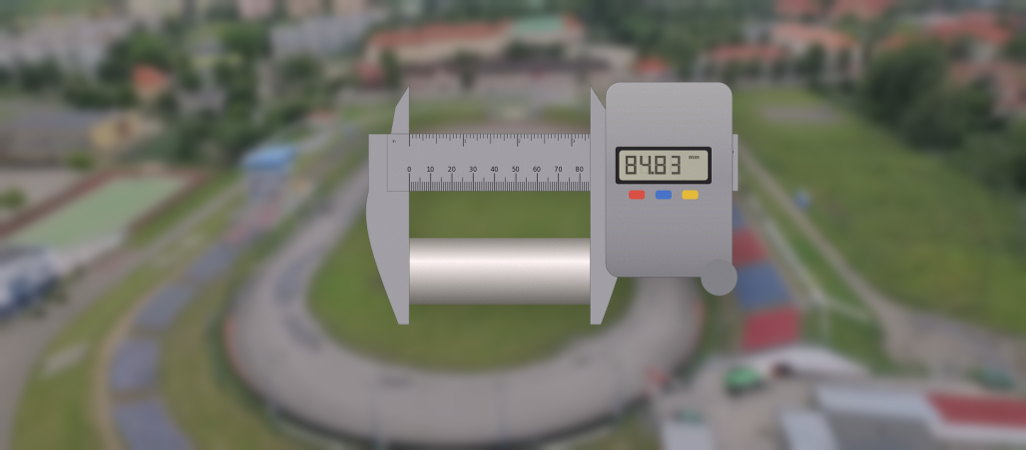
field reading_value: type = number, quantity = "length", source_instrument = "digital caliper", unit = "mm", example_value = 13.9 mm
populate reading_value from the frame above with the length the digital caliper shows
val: 84.83 mm
